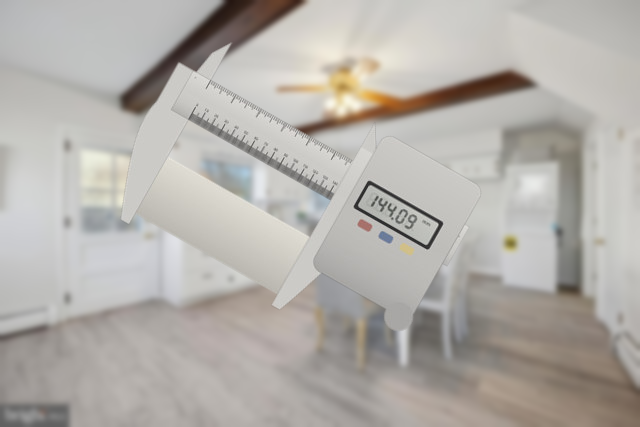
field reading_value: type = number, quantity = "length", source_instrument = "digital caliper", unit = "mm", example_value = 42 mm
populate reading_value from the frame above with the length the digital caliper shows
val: 144.09 mm
